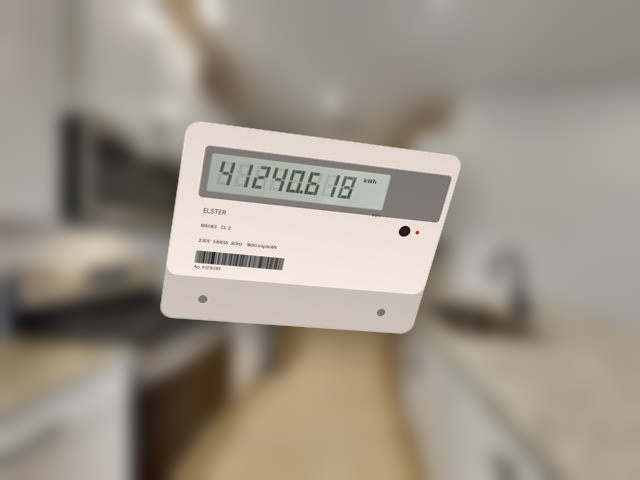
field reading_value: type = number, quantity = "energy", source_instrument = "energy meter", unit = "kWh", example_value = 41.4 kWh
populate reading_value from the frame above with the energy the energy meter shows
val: 41240.618 kWh
